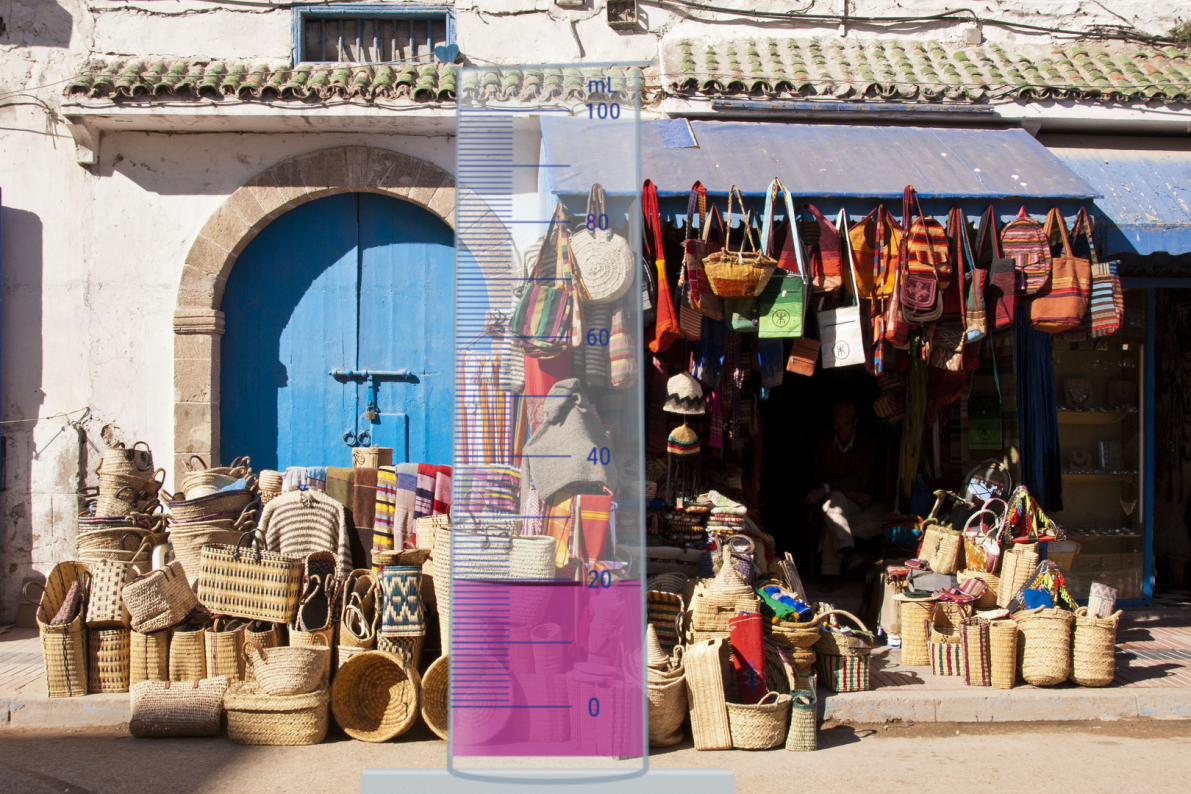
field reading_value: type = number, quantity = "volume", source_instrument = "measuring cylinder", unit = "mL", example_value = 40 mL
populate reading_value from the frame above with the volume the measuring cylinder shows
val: 19 mL
